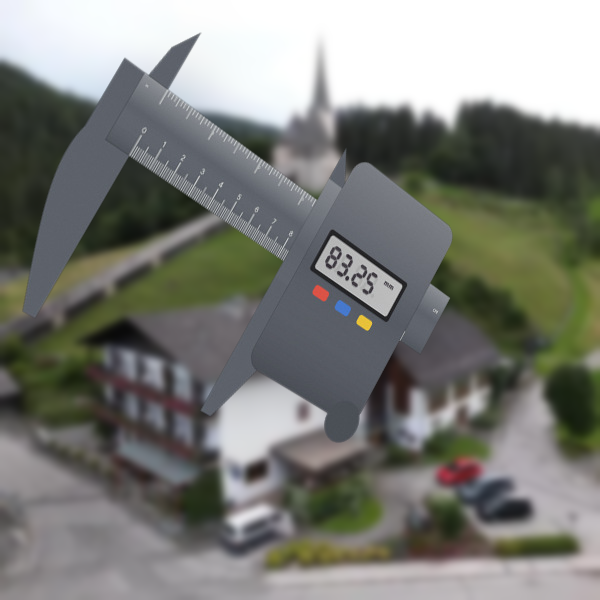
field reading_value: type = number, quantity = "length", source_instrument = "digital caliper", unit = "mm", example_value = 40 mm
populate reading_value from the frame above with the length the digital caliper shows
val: 83.25 mm
